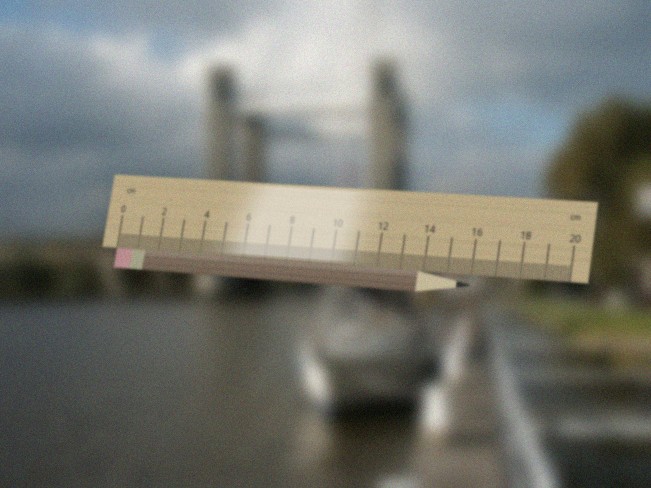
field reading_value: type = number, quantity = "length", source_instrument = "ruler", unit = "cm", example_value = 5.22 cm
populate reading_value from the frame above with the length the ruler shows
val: 16 cm
